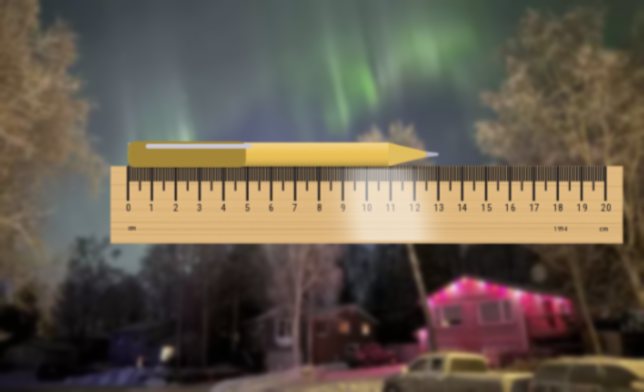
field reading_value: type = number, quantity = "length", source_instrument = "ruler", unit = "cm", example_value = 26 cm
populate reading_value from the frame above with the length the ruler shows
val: 13 cm
